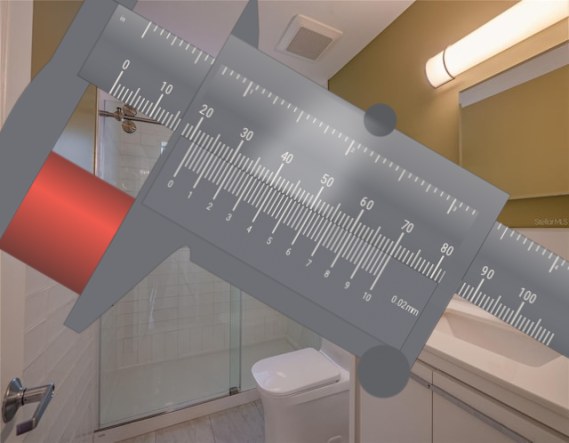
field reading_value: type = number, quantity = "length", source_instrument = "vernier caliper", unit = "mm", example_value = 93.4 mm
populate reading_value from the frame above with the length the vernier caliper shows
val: 21.0 mm
